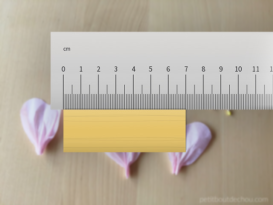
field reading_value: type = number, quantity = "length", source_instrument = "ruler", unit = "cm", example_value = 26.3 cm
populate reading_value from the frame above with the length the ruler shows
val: 7 cm
